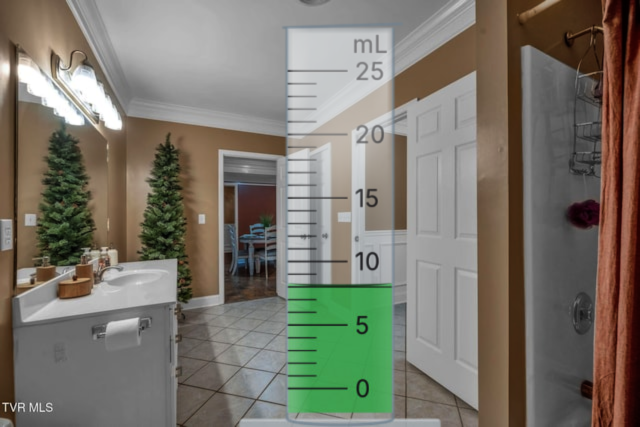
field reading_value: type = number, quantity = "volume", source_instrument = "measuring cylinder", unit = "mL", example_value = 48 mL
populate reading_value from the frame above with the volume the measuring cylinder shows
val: 8 mL
